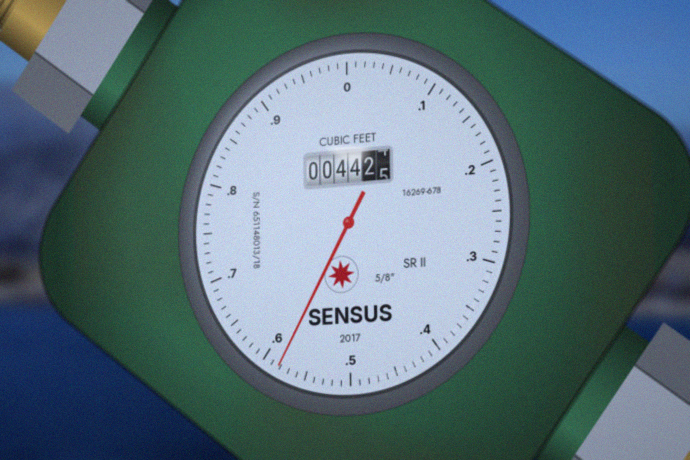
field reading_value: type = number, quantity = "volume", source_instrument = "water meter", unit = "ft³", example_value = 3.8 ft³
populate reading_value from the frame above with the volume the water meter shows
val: 4424.58 ft³
